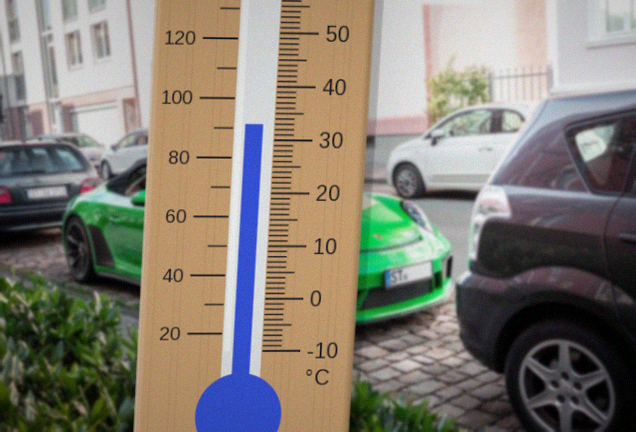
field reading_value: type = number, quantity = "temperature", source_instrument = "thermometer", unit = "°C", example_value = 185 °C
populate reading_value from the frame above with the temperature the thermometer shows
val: 33 °C
